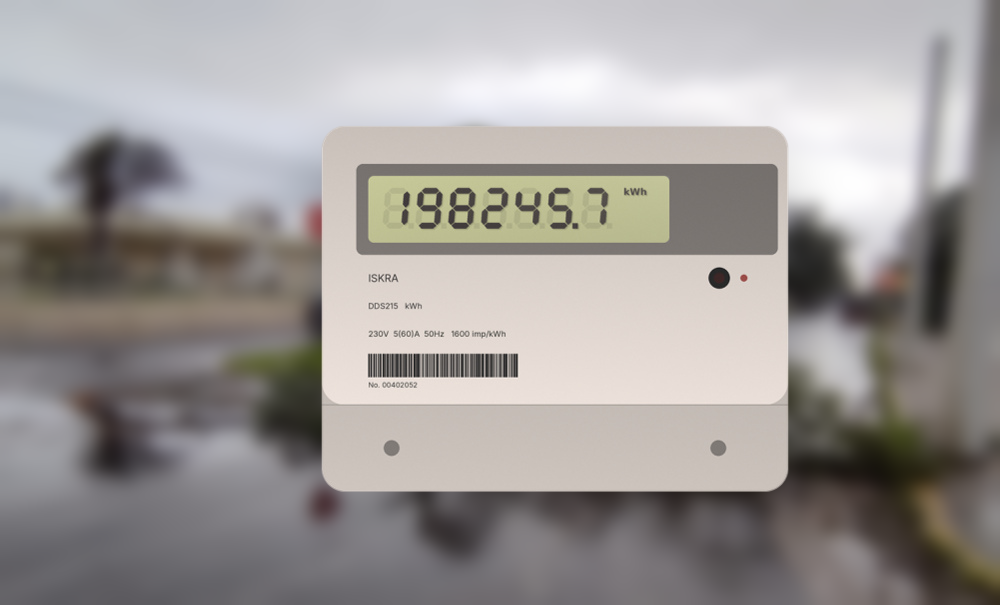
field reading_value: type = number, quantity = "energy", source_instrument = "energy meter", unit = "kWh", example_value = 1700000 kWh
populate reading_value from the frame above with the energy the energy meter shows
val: 198245.7 kWh
